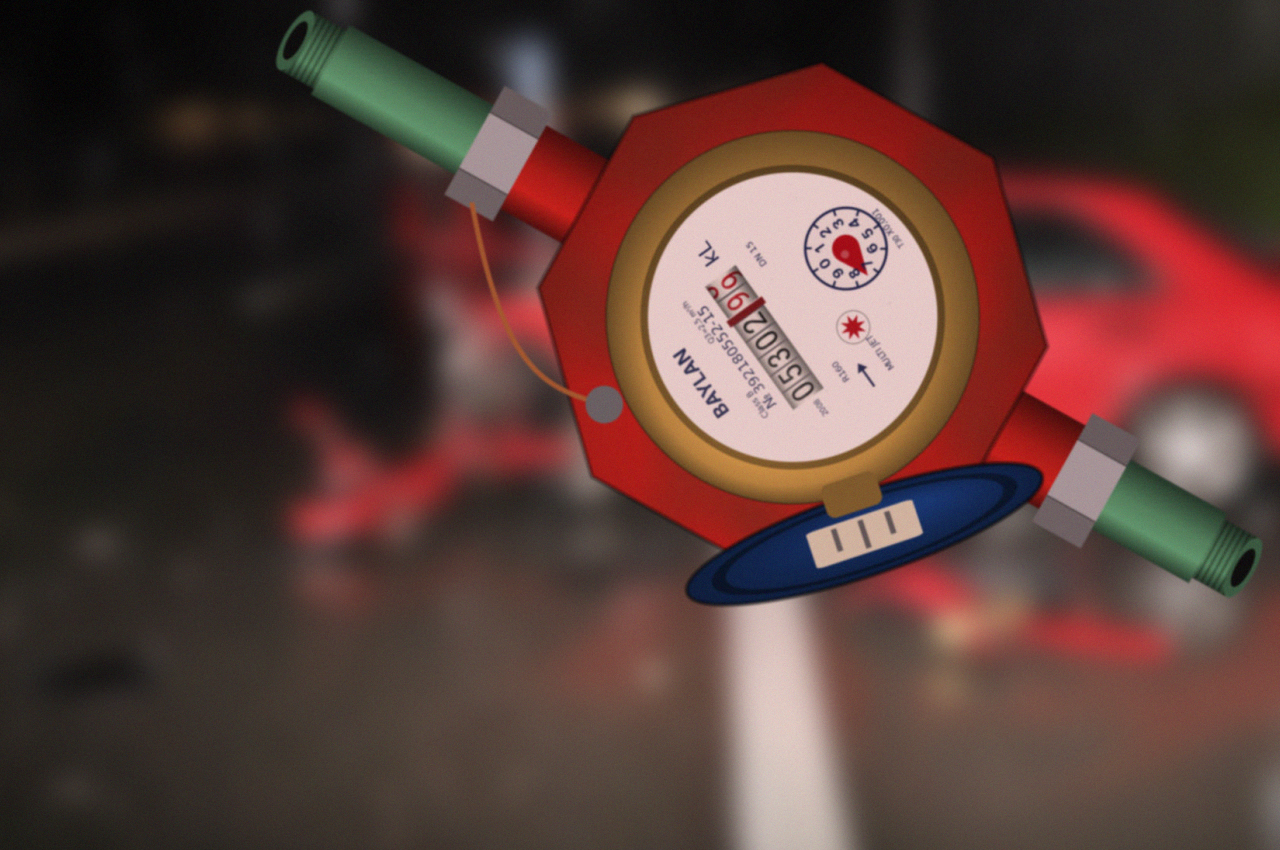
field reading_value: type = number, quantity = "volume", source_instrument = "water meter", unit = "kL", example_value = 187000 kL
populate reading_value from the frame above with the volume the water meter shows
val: 5302.987 kL
